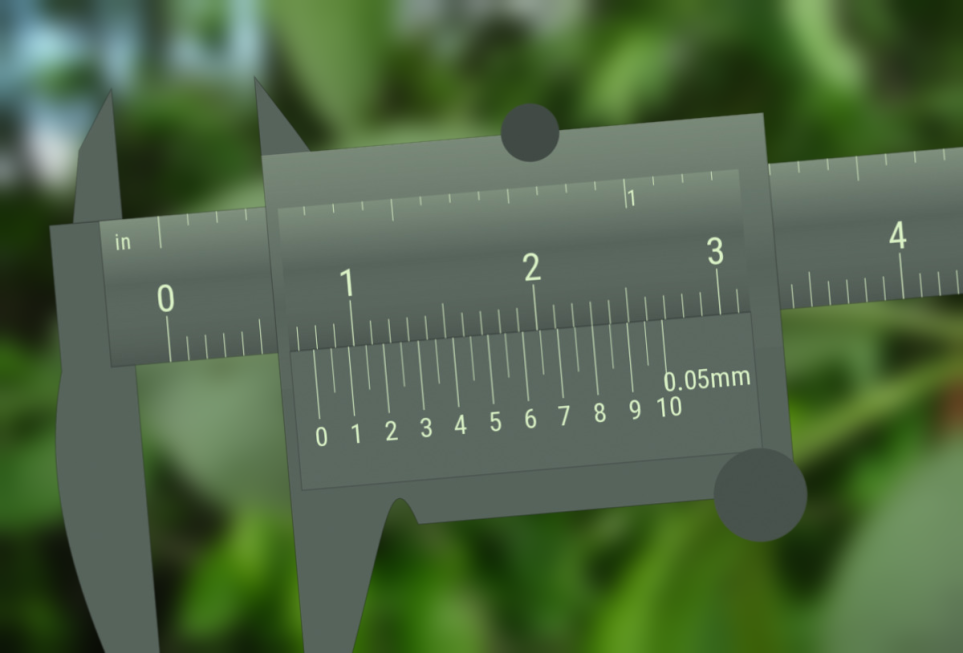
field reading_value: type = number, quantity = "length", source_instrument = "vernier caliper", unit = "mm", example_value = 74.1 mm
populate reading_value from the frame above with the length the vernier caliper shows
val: 7.8 mm
